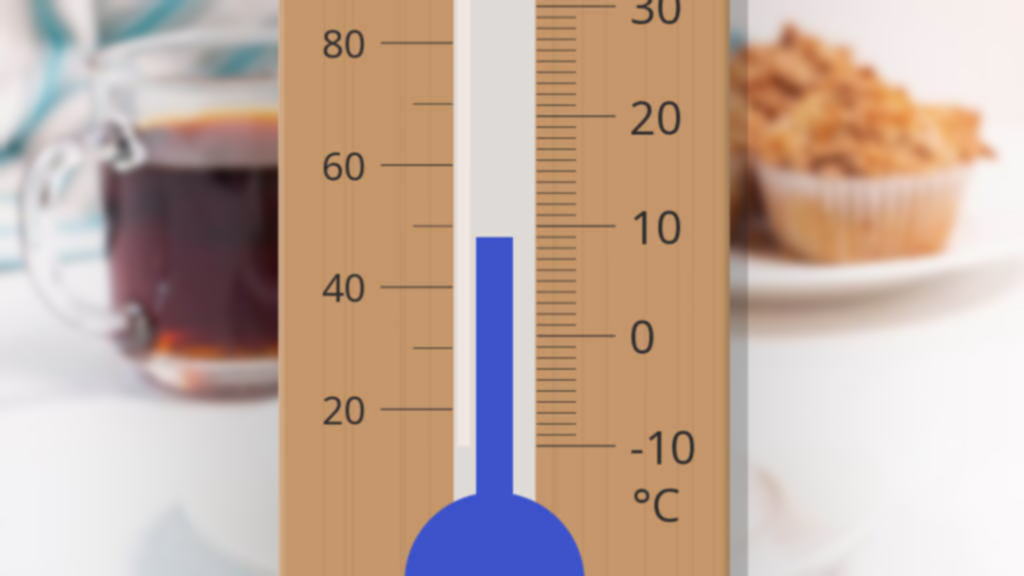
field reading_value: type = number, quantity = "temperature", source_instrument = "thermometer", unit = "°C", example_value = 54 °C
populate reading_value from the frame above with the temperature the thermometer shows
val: 9 °C
